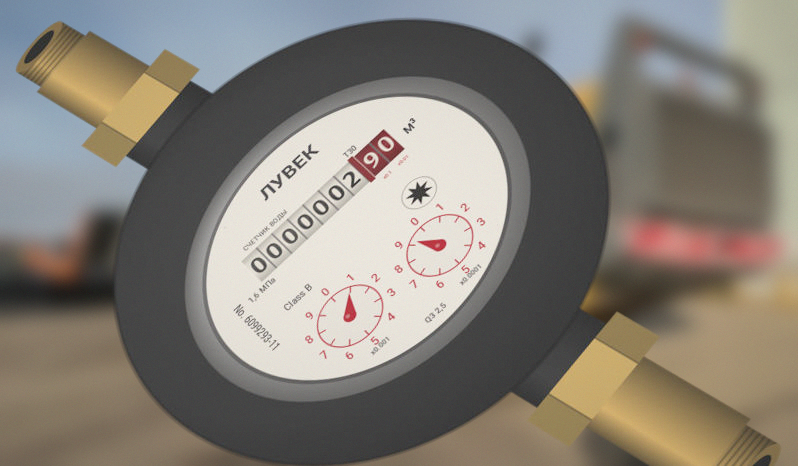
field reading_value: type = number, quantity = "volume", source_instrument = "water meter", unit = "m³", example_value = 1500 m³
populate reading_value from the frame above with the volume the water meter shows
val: 2.9009 m³
